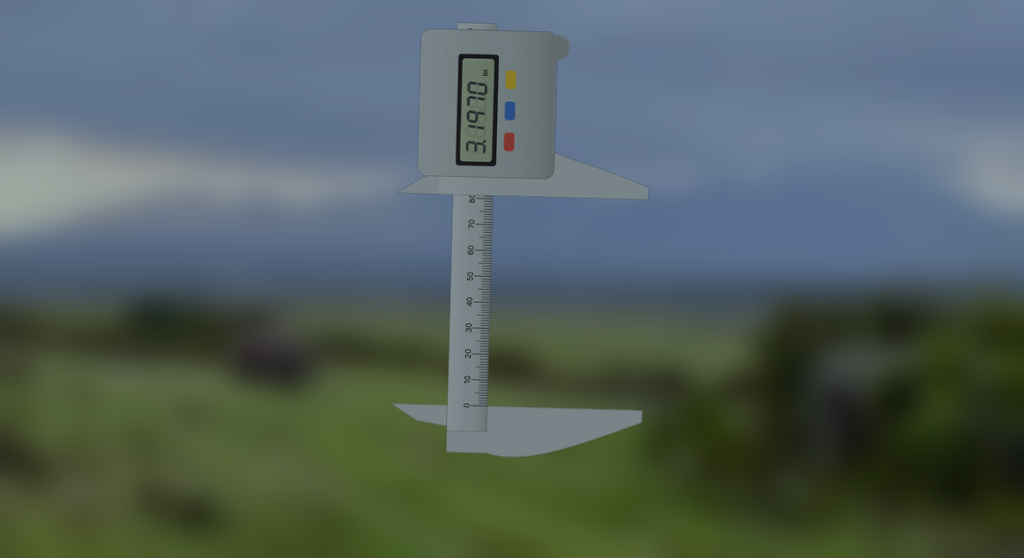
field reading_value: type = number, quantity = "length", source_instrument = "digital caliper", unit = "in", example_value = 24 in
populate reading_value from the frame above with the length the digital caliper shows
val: 3.1970 in
